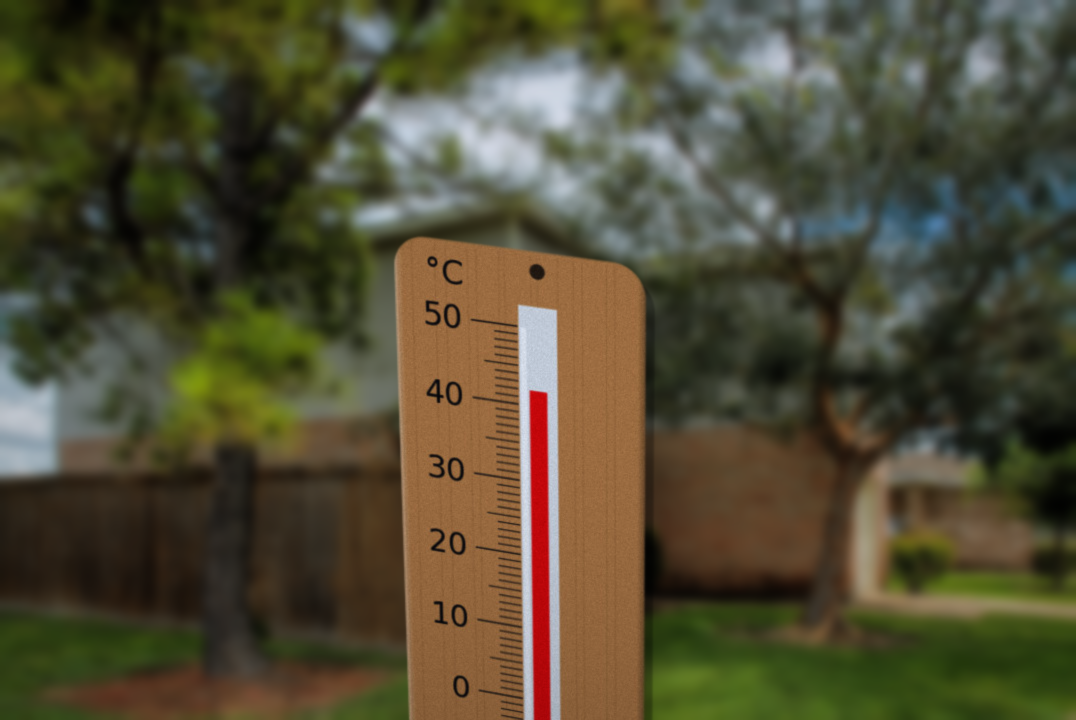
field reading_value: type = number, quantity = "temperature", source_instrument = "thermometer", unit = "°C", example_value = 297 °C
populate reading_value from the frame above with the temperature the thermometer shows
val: 42 °C
